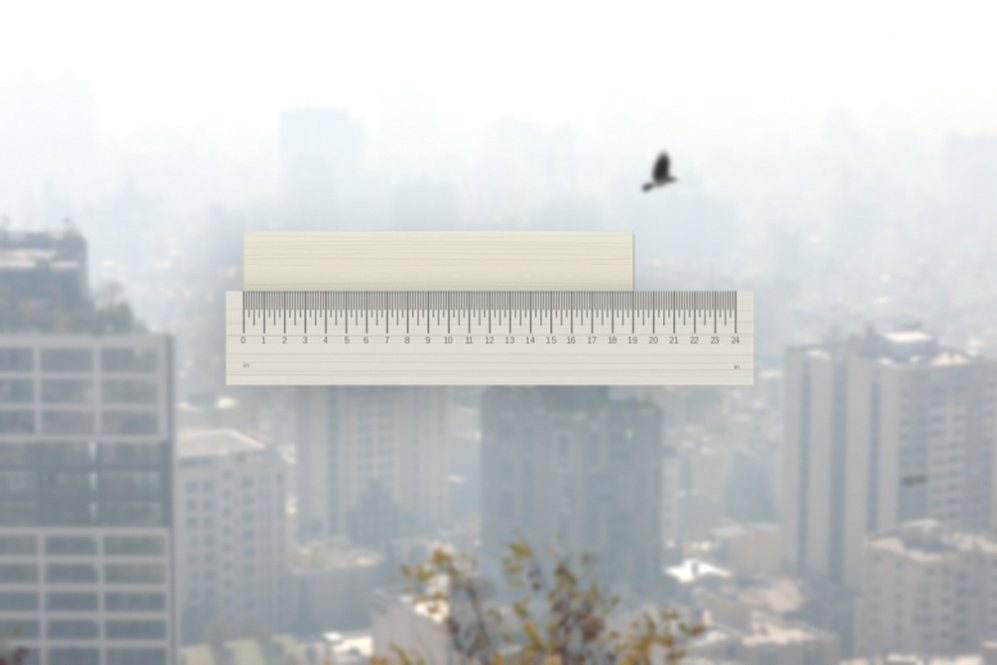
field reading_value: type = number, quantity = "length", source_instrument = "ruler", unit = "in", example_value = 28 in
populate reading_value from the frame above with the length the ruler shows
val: 19 in
